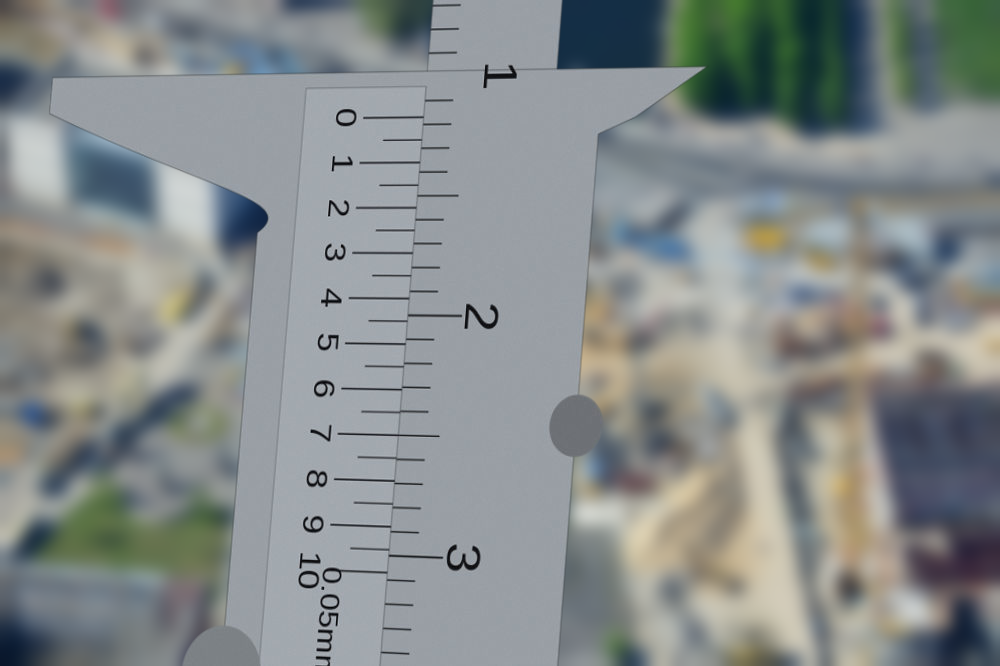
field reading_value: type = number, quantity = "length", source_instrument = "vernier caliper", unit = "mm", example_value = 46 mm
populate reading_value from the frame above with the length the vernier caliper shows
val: 11.70 mm
